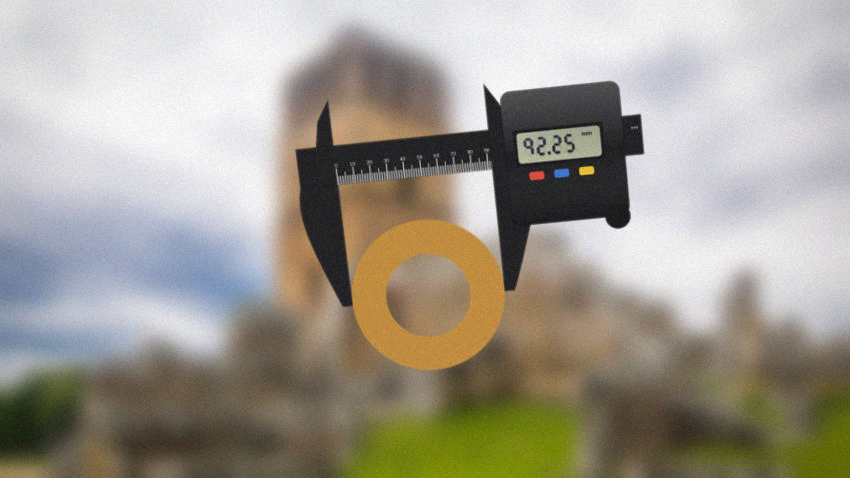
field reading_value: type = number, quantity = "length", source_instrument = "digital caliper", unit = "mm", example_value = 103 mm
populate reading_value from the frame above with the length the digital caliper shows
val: 92.25 mm
